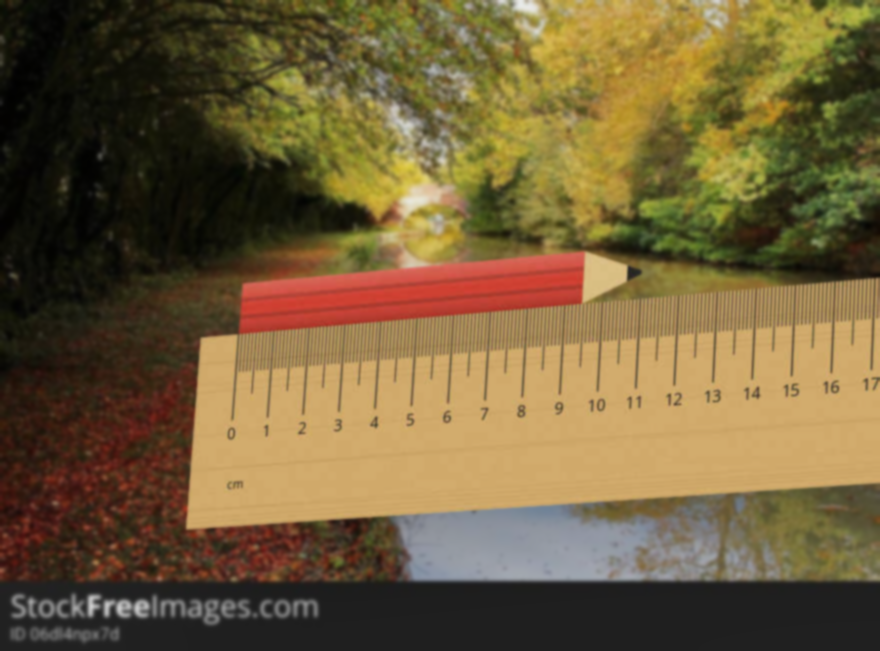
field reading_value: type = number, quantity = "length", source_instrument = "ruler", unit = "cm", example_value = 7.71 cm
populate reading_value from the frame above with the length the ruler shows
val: 11 cm
